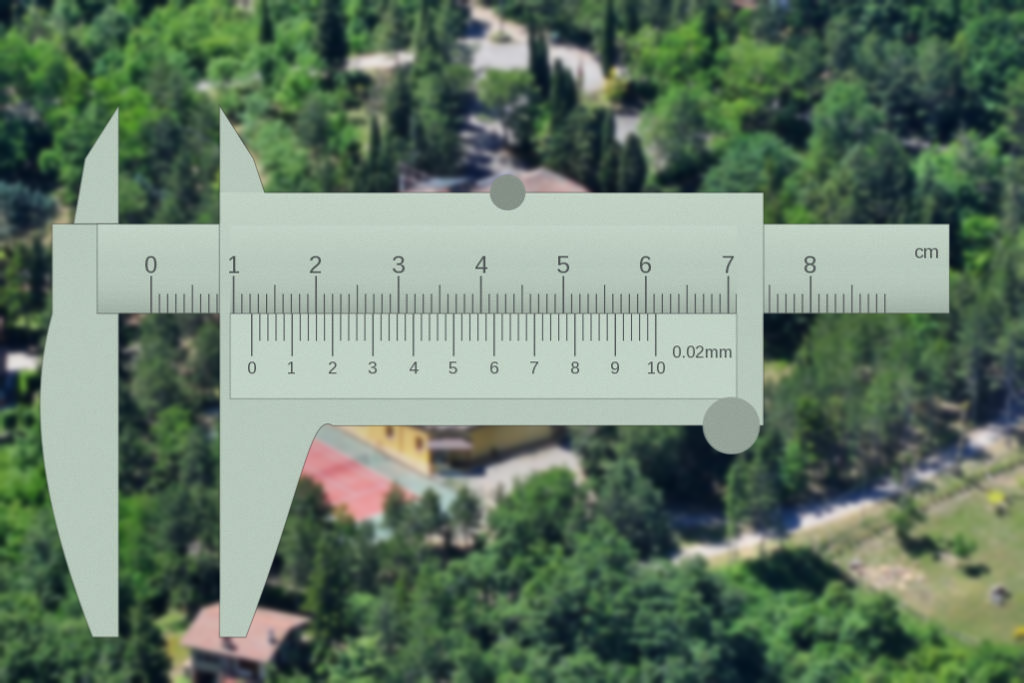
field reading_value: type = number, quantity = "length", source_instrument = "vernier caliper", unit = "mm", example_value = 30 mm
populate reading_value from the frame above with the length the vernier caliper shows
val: 12.2 mm
